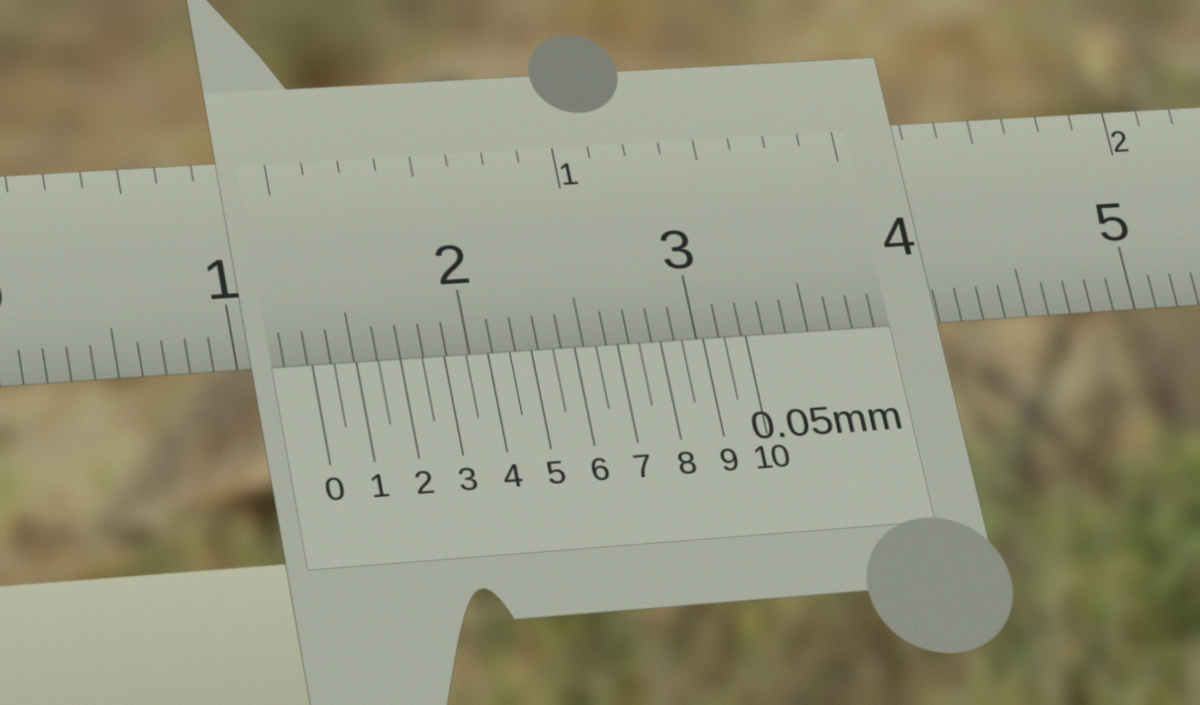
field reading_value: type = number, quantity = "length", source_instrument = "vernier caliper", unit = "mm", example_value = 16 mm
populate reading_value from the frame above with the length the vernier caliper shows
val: 13.2 mm
